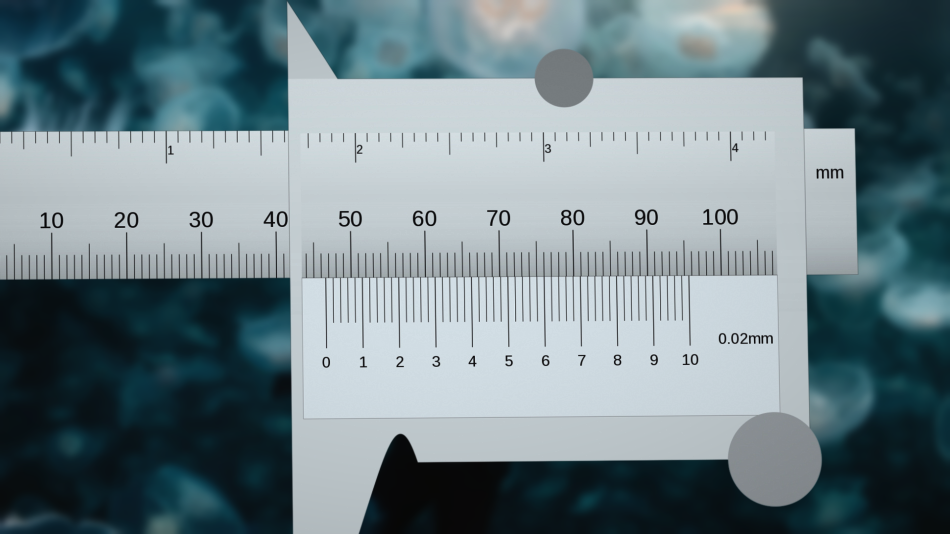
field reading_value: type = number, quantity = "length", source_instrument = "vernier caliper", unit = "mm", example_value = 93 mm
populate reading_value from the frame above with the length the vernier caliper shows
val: 46.6 mm
